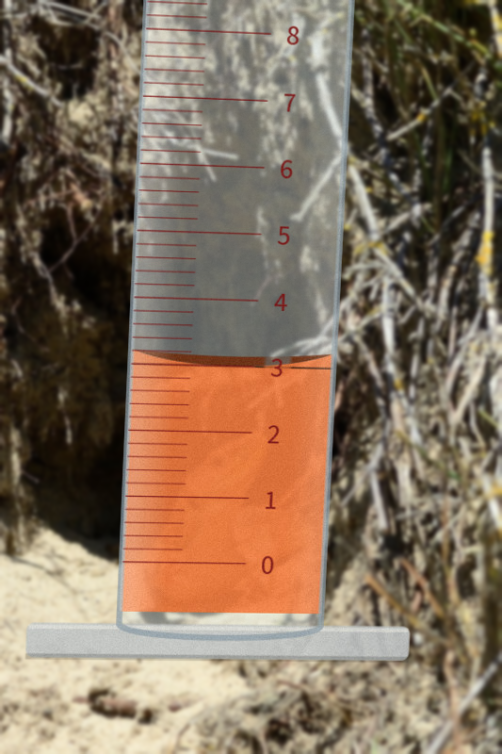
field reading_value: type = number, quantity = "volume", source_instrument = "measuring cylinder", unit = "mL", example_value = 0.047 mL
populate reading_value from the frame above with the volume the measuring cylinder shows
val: 3 mL
